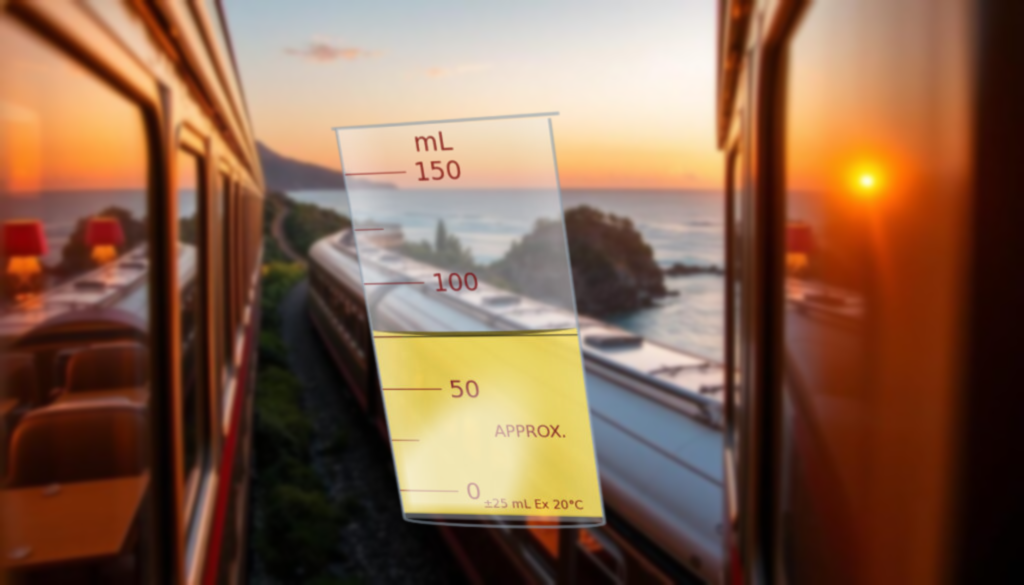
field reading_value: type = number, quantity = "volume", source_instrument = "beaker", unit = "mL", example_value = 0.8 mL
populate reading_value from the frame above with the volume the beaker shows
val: 75 mL
